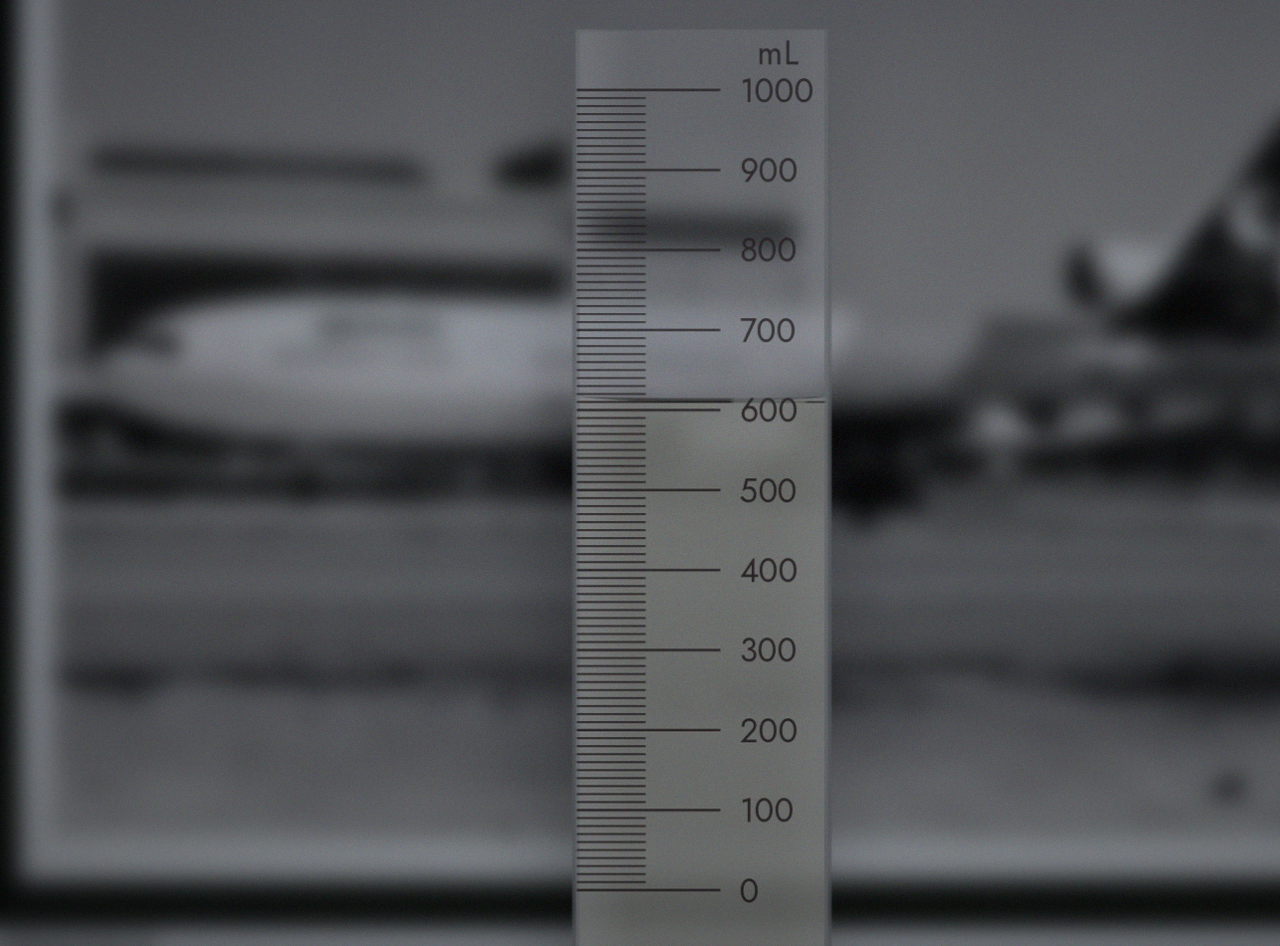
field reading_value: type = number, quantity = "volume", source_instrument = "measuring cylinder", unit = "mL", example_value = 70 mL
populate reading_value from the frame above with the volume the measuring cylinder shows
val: 610 mL
